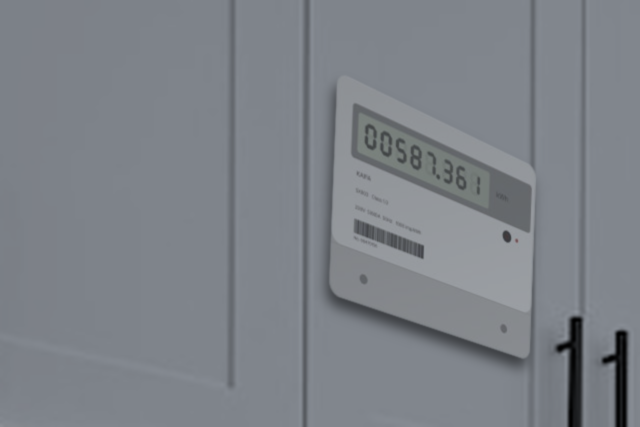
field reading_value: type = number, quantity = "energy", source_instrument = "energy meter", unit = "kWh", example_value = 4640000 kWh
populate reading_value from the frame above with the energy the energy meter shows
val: 587.361 kWh
